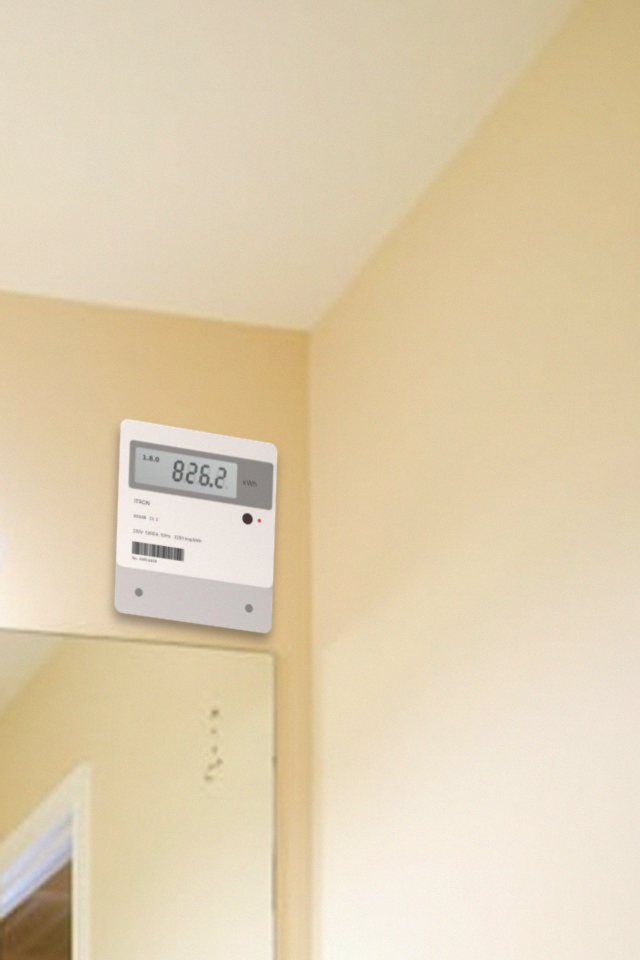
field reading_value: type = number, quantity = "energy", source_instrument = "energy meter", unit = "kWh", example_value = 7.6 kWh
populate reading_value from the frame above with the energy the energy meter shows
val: 826.2 kWh
